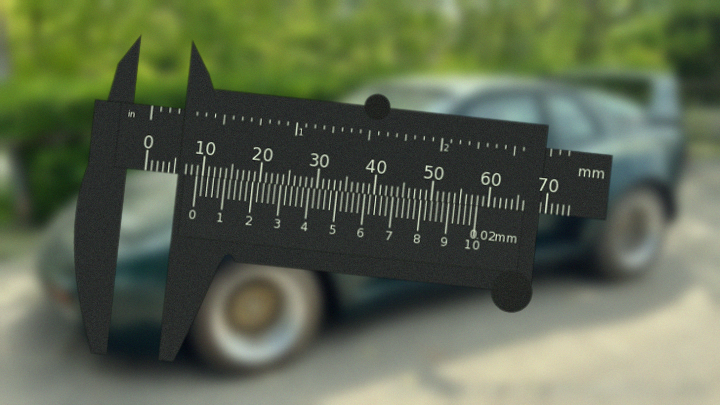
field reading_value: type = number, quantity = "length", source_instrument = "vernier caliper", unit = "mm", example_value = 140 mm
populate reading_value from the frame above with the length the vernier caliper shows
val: 9.0 mm
